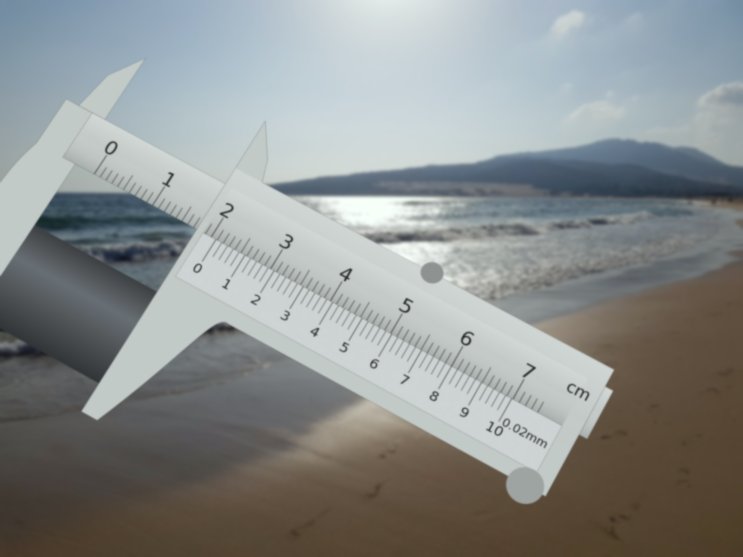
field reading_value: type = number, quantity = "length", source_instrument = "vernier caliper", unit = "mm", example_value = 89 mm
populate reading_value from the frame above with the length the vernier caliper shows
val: 20.8 mm
